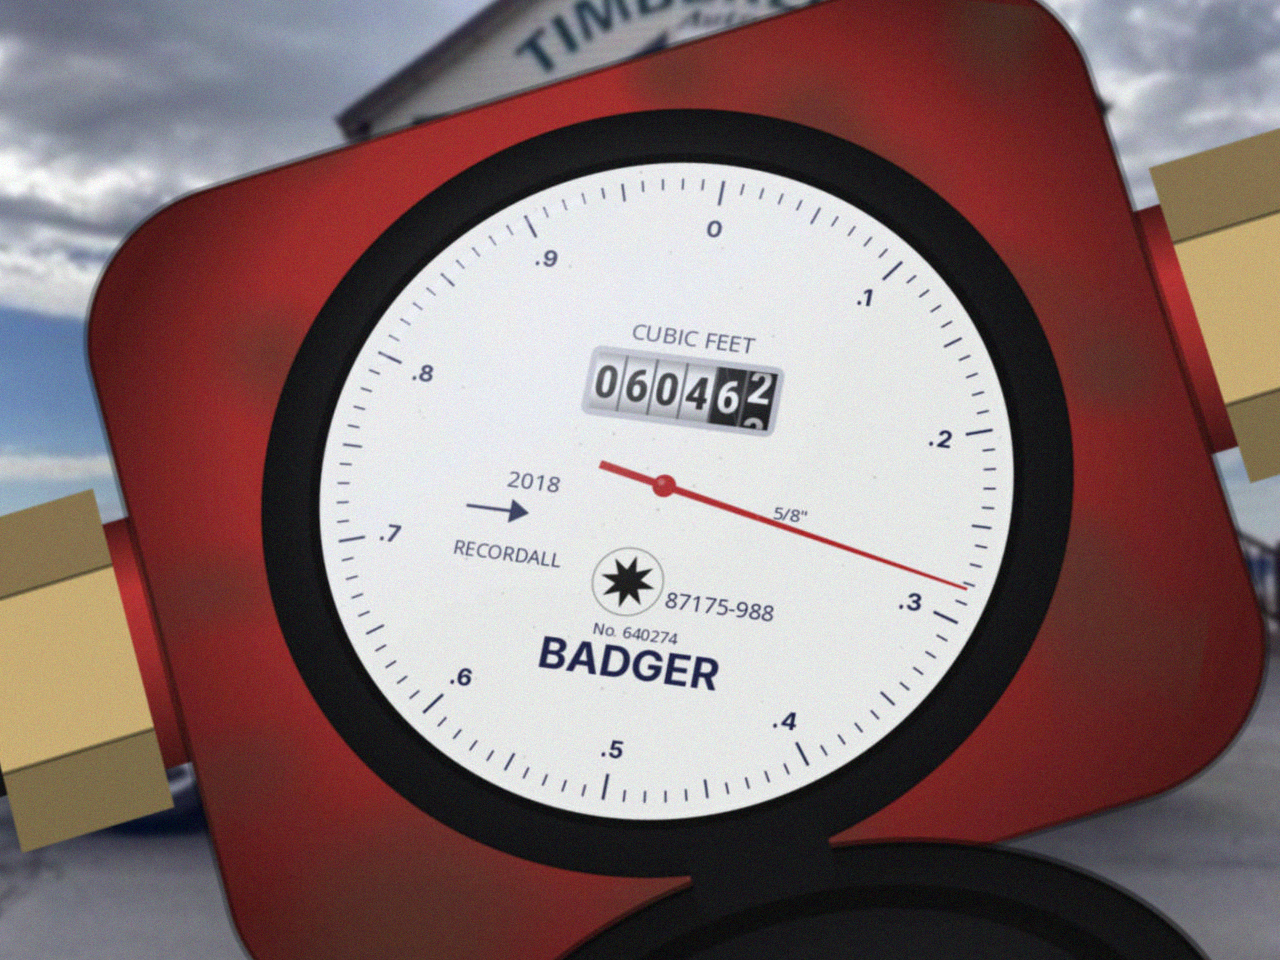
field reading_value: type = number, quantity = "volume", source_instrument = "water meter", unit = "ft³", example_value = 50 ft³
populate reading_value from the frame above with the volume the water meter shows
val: 60462.28 ft³
